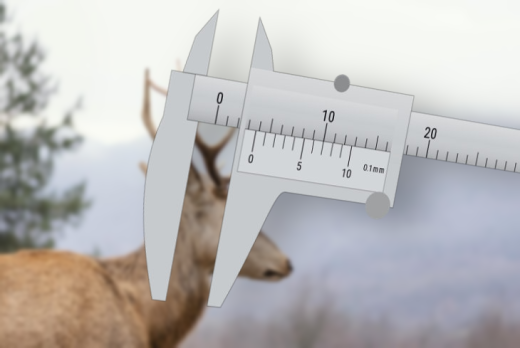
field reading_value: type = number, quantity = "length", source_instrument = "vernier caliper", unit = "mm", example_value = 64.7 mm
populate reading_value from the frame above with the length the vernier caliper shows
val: 3.7 mm
